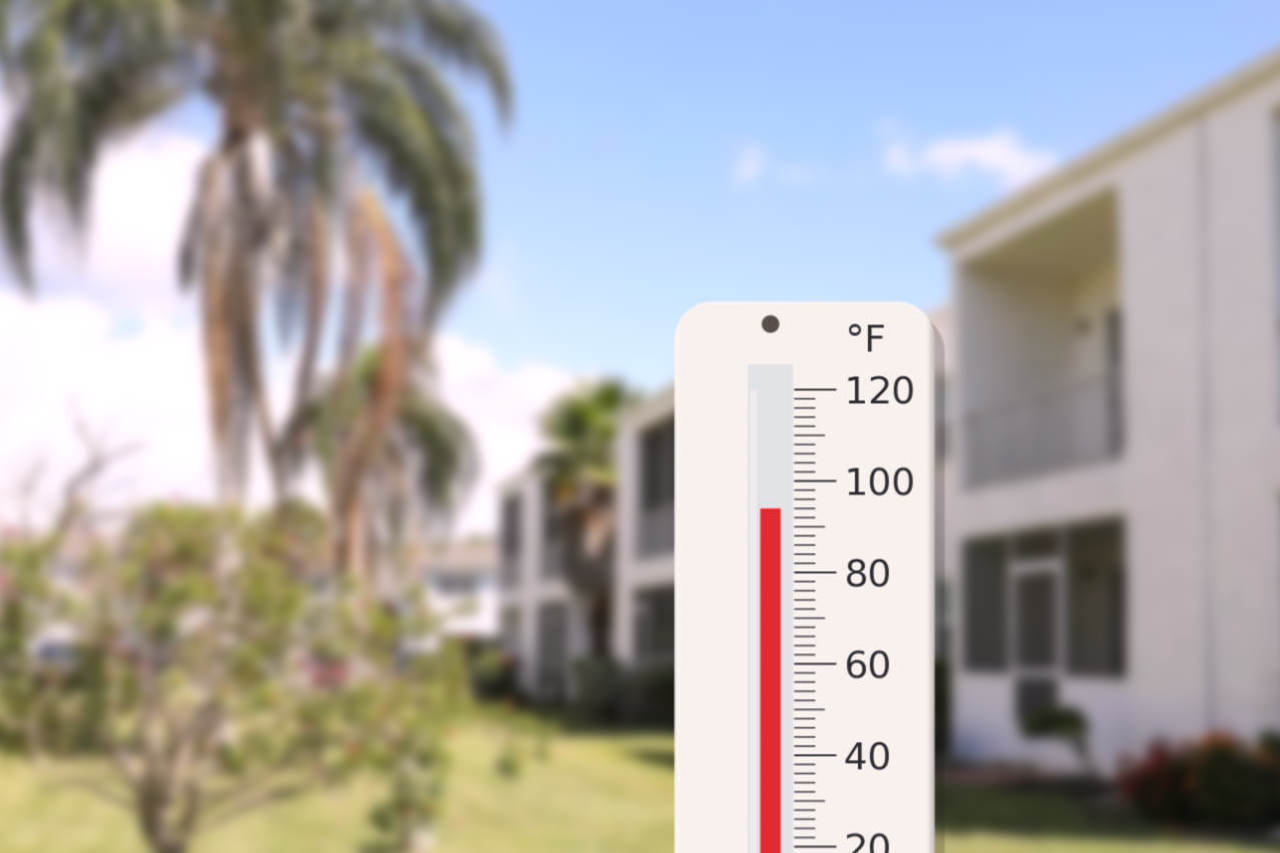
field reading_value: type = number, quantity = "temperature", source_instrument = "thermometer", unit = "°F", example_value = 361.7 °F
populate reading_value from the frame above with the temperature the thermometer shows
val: 94 °F
